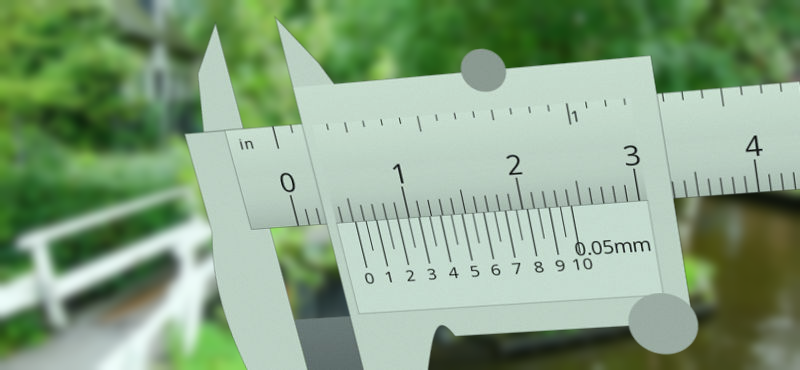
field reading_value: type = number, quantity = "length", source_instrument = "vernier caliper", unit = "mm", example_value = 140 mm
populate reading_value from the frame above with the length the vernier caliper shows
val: 5.2 mm
